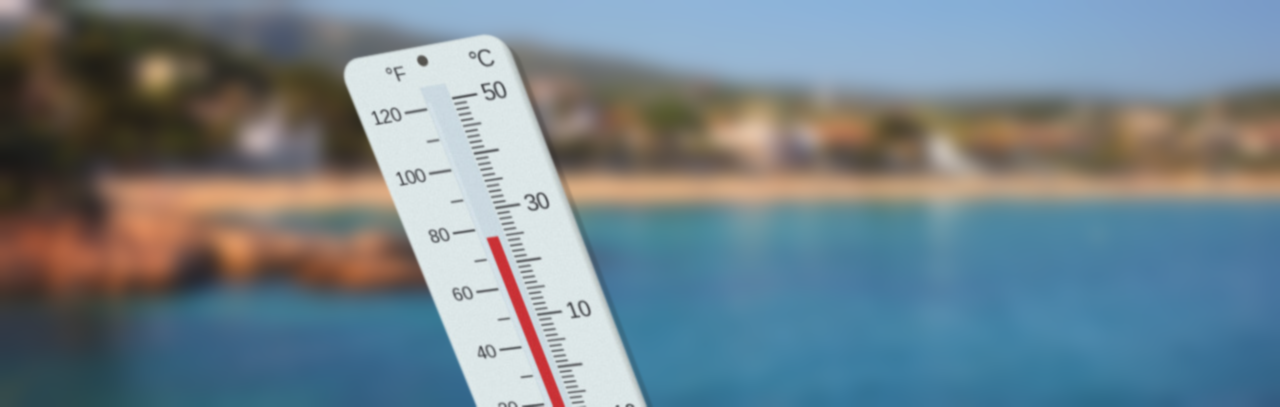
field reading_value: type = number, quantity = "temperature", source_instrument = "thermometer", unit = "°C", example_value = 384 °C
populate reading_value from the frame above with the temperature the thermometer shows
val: 25 °C
